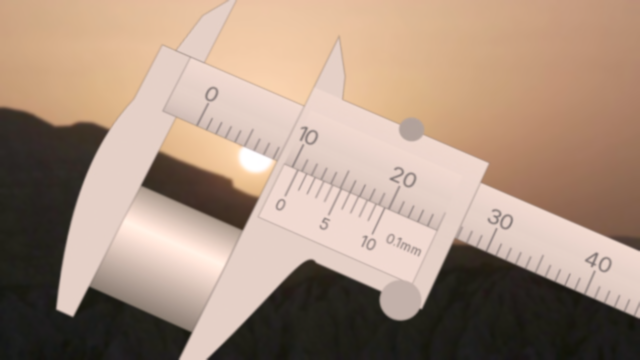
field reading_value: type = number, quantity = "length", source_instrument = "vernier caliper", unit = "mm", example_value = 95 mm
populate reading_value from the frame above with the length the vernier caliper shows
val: 10.6 mm
